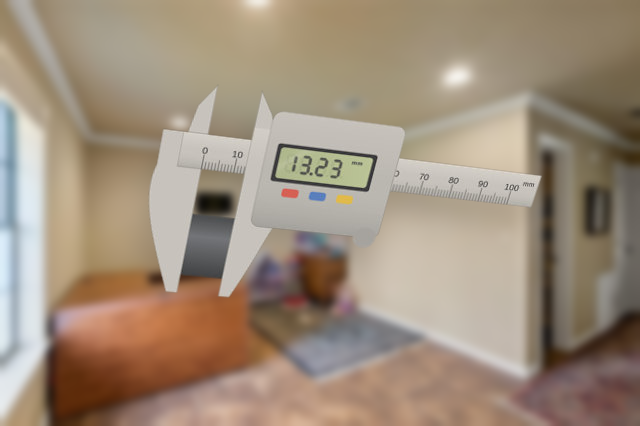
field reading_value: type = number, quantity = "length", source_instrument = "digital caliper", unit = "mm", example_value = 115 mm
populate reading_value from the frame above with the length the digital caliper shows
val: 13.23 mm
